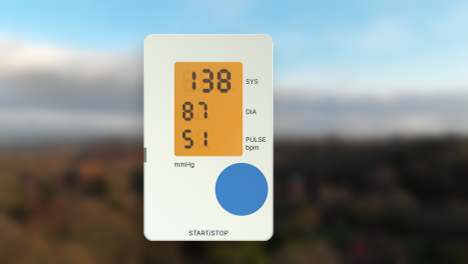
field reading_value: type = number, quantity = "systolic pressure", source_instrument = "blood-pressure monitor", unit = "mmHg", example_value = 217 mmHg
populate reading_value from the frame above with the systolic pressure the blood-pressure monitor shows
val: 138 mmHg
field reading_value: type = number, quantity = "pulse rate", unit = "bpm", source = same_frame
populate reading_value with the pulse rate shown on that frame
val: 51 bpm
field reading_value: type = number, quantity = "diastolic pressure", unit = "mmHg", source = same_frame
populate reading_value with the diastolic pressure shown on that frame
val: 87 mmHg
